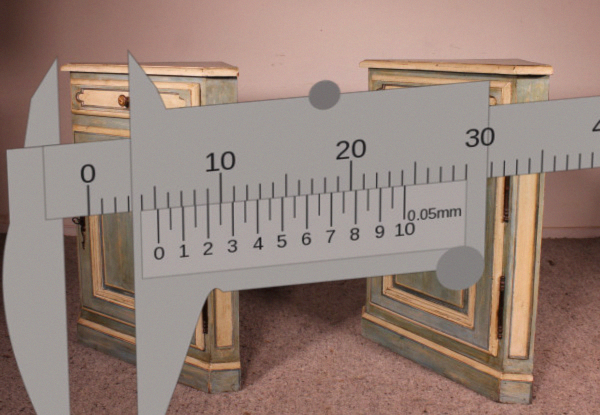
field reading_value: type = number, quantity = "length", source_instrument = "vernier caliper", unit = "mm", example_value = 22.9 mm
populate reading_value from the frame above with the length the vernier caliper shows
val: 5.2 mm
